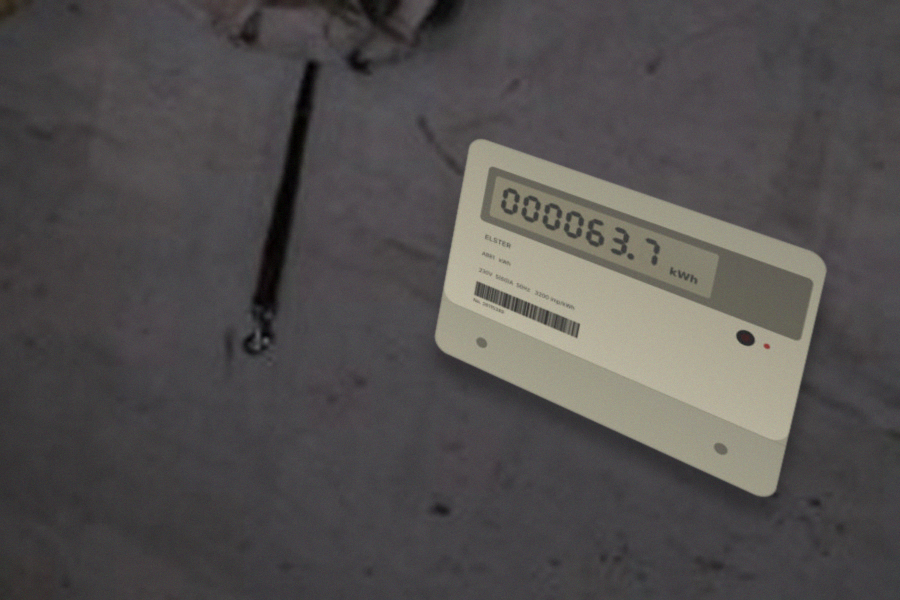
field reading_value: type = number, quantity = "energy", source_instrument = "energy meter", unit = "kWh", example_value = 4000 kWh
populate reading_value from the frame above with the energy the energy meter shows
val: 63.7 kWh
